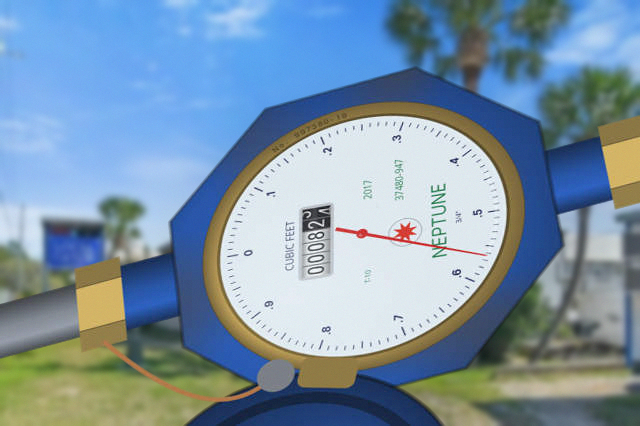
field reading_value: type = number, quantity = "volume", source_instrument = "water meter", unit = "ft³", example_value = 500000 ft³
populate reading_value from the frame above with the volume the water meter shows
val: 823.56 ft³
